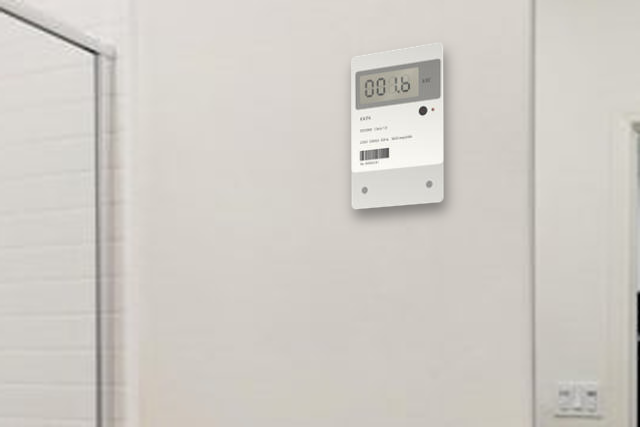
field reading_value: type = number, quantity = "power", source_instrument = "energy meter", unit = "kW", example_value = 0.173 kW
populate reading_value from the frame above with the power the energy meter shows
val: 1.6 kW
